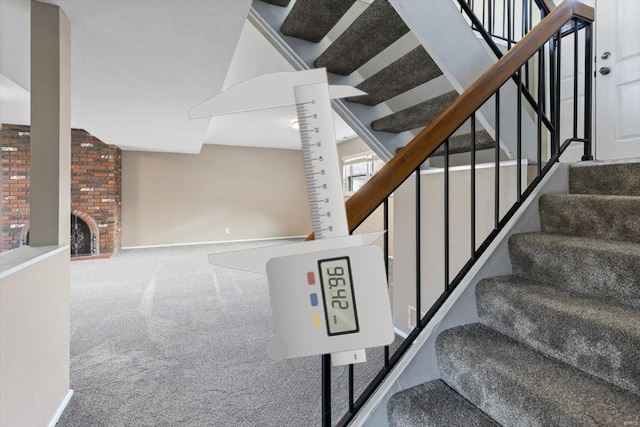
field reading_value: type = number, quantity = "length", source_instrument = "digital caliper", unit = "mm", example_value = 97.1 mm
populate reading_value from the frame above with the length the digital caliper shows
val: 96.42 mm
